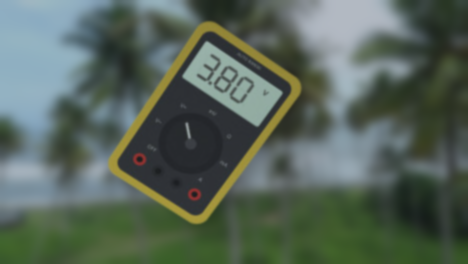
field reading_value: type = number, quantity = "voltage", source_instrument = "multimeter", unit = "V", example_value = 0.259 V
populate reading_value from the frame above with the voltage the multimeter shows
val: 3.80 V
